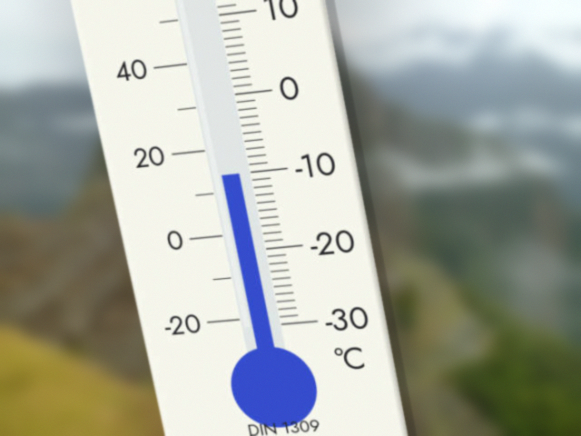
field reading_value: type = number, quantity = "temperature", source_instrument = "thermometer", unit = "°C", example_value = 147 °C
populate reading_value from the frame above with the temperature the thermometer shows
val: -10 °C
